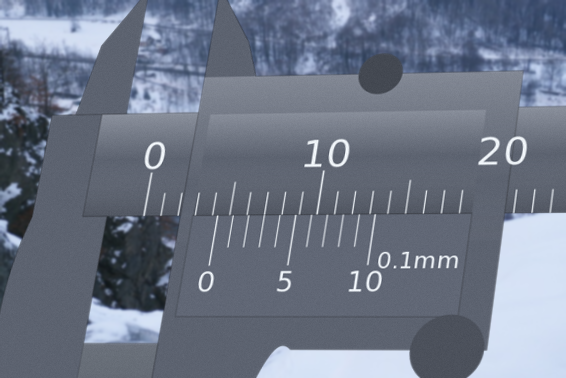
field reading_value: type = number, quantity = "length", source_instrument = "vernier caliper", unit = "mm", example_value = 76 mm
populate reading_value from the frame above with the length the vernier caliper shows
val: 4.3 mm
